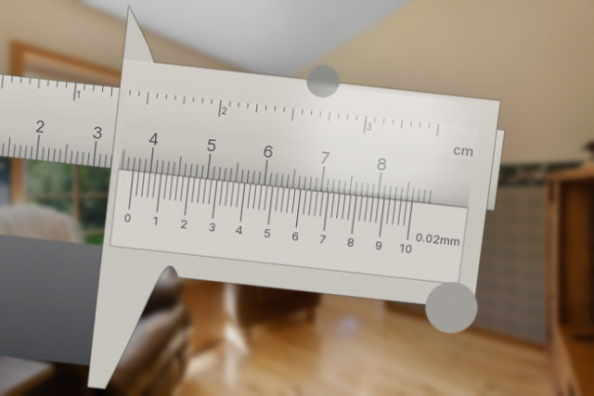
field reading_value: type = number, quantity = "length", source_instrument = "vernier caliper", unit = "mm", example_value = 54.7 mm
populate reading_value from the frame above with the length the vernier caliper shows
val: 37.0 mm
